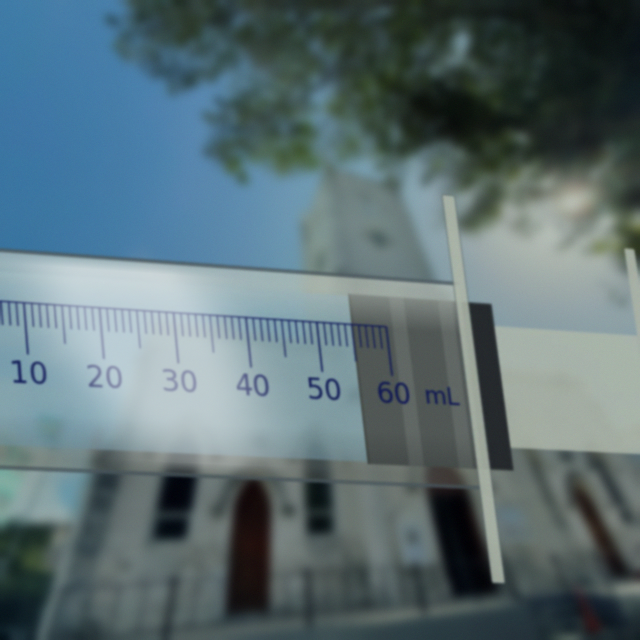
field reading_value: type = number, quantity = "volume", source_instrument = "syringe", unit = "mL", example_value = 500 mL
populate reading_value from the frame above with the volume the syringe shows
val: 55 mL
